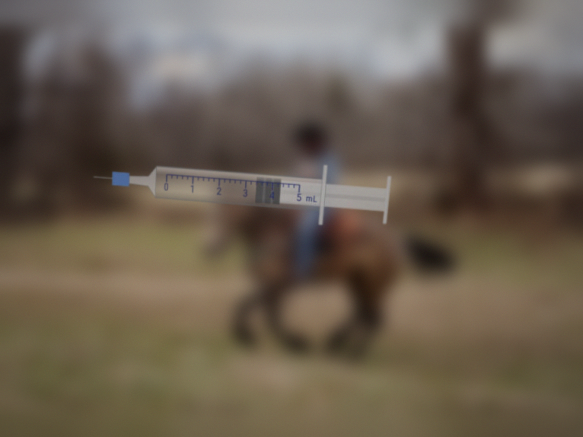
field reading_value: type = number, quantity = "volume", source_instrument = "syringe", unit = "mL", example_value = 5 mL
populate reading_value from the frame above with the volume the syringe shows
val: 3.4 mL
